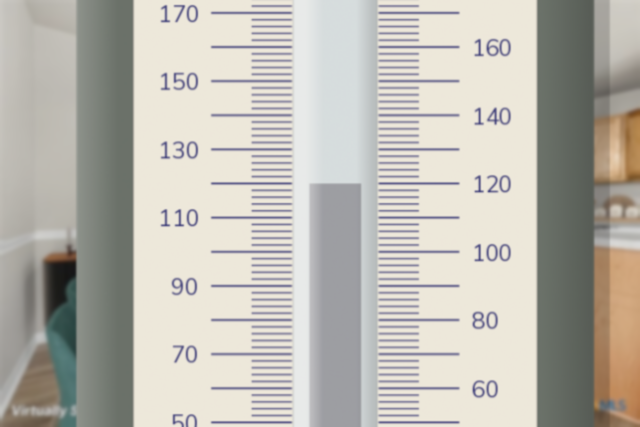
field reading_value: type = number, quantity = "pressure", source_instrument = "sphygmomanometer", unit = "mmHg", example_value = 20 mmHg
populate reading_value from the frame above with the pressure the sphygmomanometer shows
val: 120 mmHg
